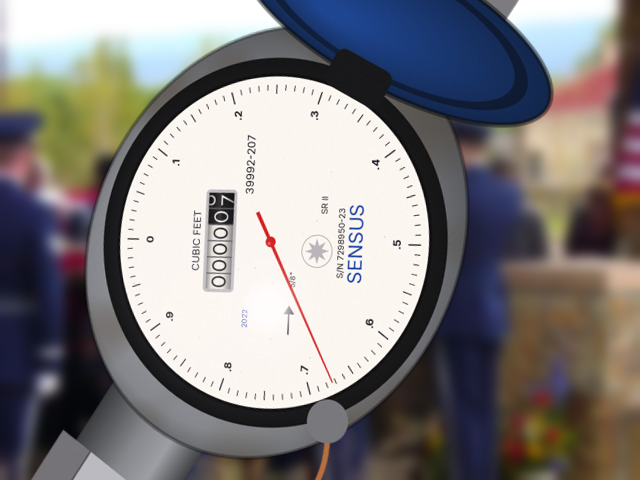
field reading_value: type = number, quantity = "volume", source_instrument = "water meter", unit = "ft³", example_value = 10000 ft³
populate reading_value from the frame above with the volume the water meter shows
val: 6.67 ft³
